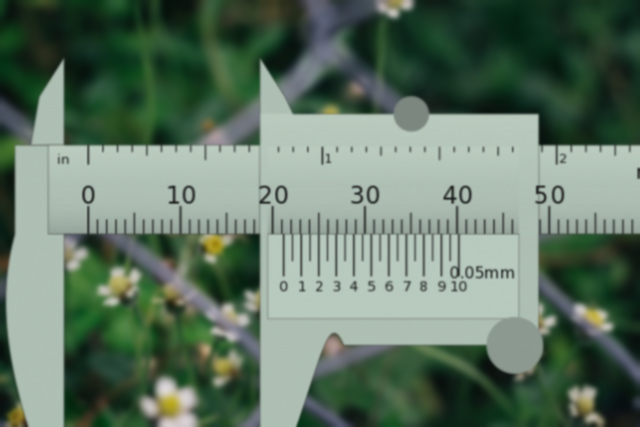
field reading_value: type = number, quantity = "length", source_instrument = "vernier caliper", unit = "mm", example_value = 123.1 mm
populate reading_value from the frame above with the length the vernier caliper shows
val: 21.2 mm
